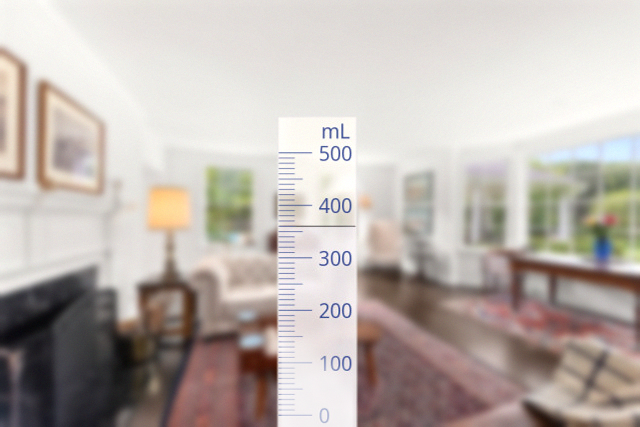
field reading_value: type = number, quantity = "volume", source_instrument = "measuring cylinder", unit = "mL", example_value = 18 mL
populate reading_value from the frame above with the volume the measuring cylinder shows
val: 360 mL
